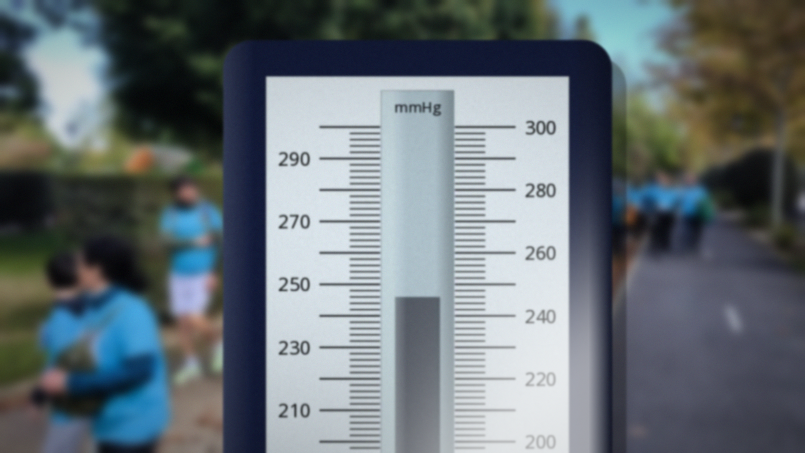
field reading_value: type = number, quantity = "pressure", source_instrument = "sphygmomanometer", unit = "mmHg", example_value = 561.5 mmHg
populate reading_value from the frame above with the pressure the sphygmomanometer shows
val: 246 mmHg
